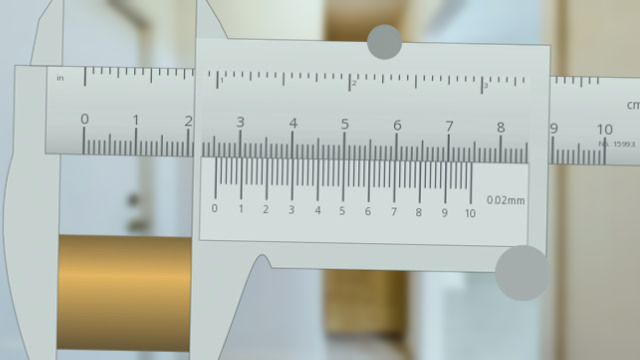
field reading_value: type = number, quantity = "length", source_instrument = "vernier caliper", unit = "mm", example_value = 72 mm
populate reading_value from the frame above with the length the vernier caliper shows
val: 25.5 mm
